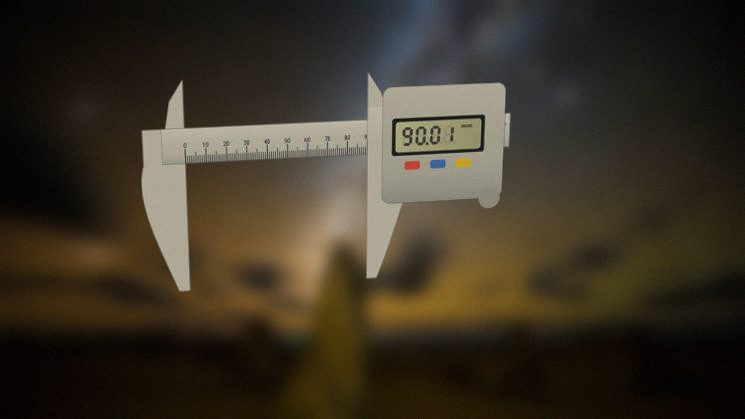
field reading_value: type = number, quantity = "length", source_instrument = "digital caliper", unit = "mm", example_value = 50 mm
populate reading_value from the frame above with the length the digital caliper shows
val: 90.01 mm
